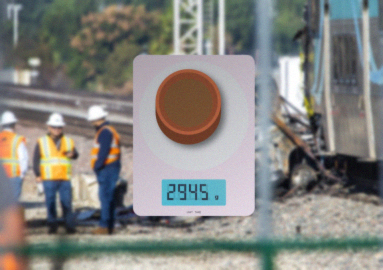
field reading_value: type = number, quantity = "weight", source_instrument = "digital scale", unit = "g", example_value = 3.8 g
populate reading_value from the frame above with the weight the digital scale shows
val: 2945 g
